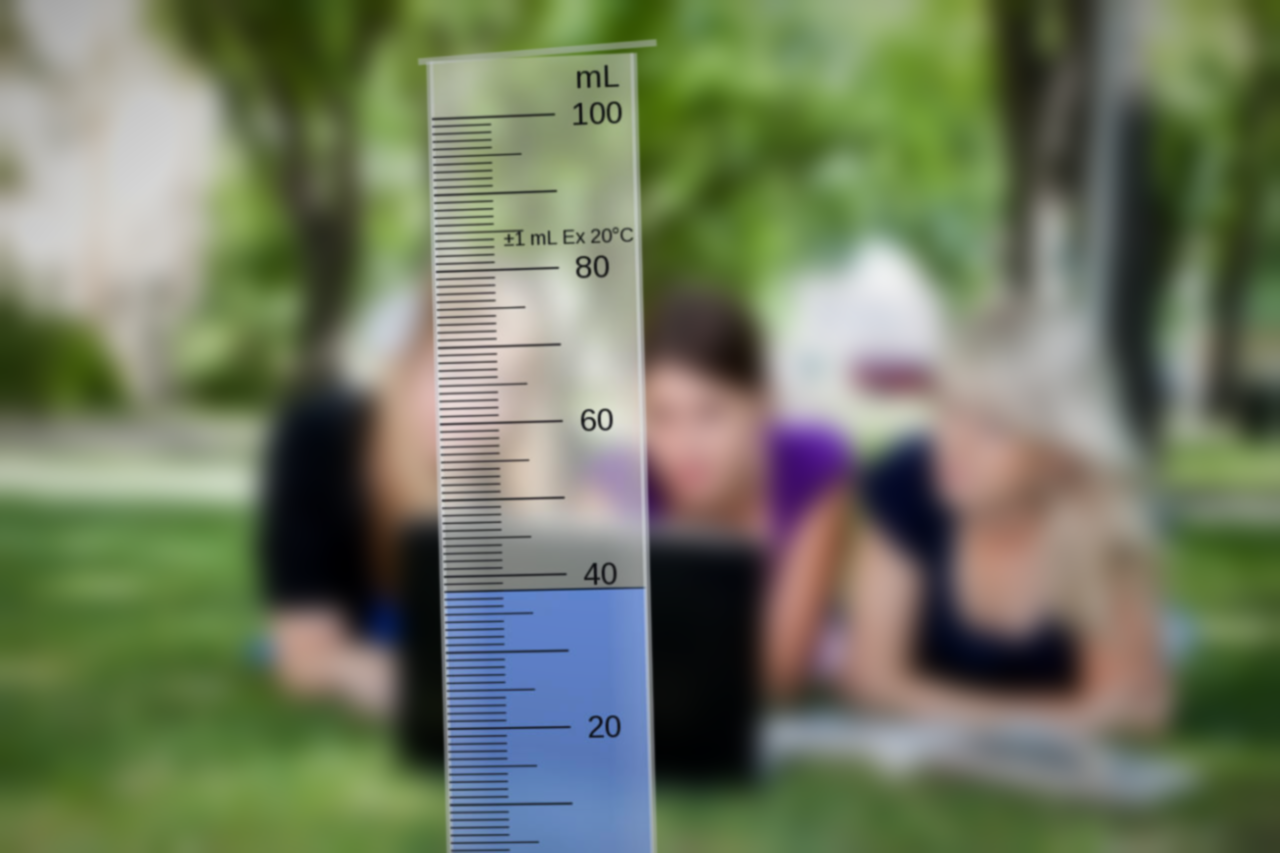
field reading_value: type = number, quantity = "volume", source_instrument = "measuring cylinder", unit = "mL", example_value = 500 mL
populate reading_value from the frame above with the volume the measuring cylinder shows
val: 38 mL
